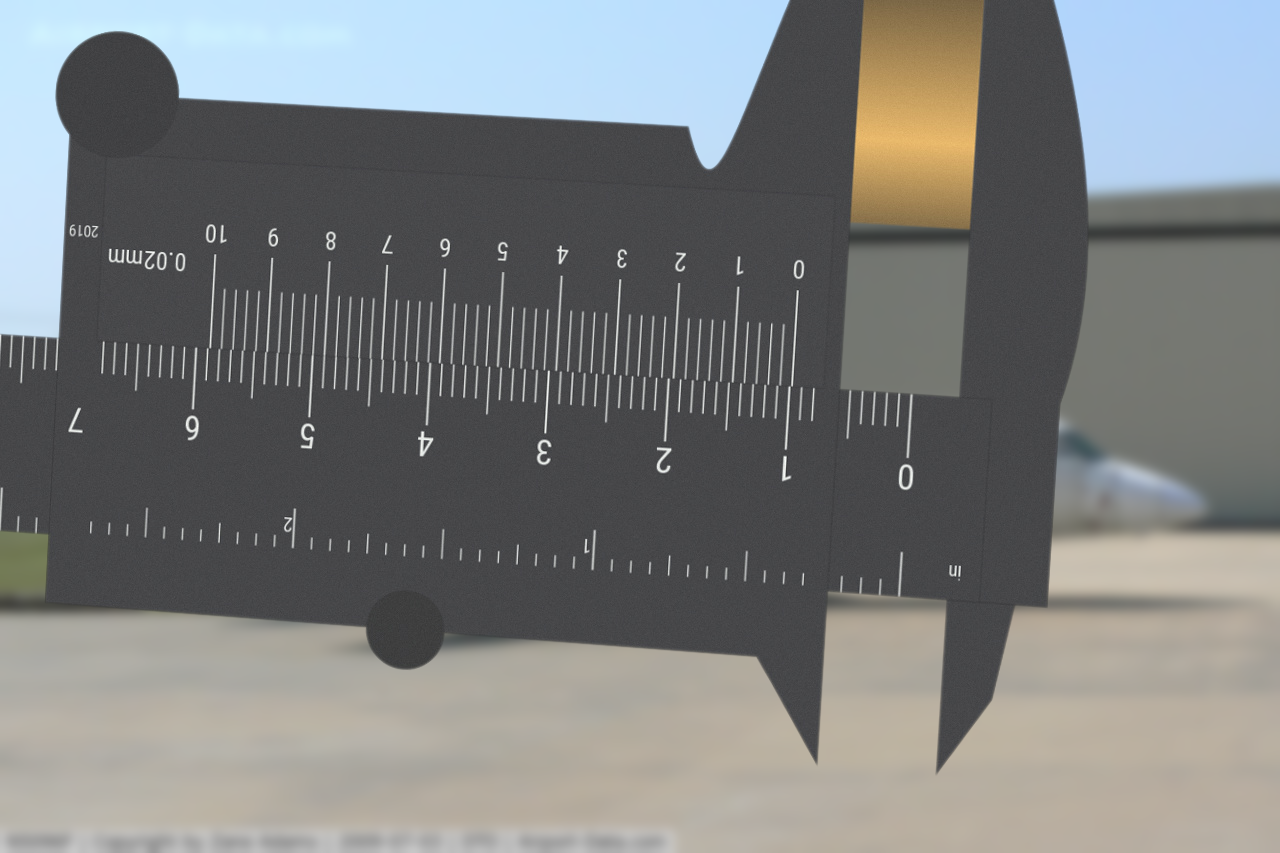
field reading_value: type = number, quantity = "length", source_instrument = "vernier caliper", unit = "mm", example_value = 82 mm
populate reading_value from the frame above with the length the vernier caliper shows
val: 9.8 mm
